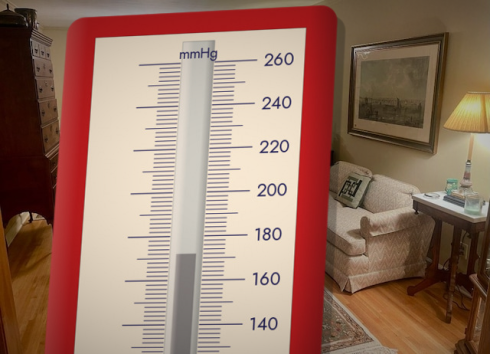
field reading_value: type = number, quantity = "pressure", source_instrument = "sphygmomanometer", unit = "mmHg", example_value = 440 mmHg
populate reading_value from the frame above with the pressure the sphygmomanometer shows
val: 172 mmHg
